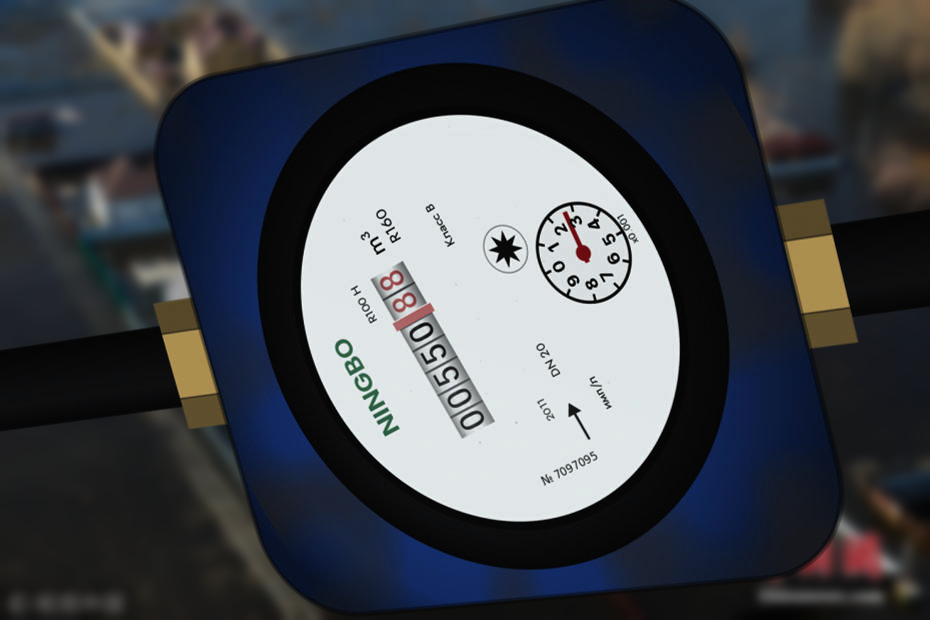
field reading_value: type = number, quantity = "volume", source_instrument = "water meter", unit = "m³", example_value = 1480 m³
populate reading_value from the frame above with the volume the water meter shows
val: 550.882 m³
